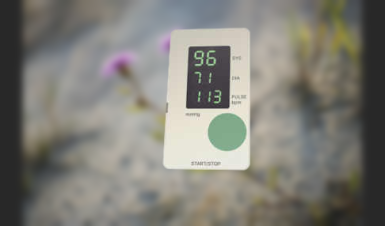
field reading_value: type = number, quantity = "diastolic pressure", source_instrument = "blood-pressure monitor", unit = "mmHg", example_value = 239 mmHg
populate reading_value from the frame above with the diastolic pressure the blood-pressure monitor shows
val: 71 mmHg
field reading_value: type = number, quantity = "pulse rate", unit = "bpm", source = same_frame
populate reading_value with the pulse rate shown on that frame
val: 113 bpm
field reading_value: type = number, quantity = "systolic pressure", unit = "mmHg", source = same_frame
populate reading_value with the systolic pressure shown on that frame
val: 96 mmHg
